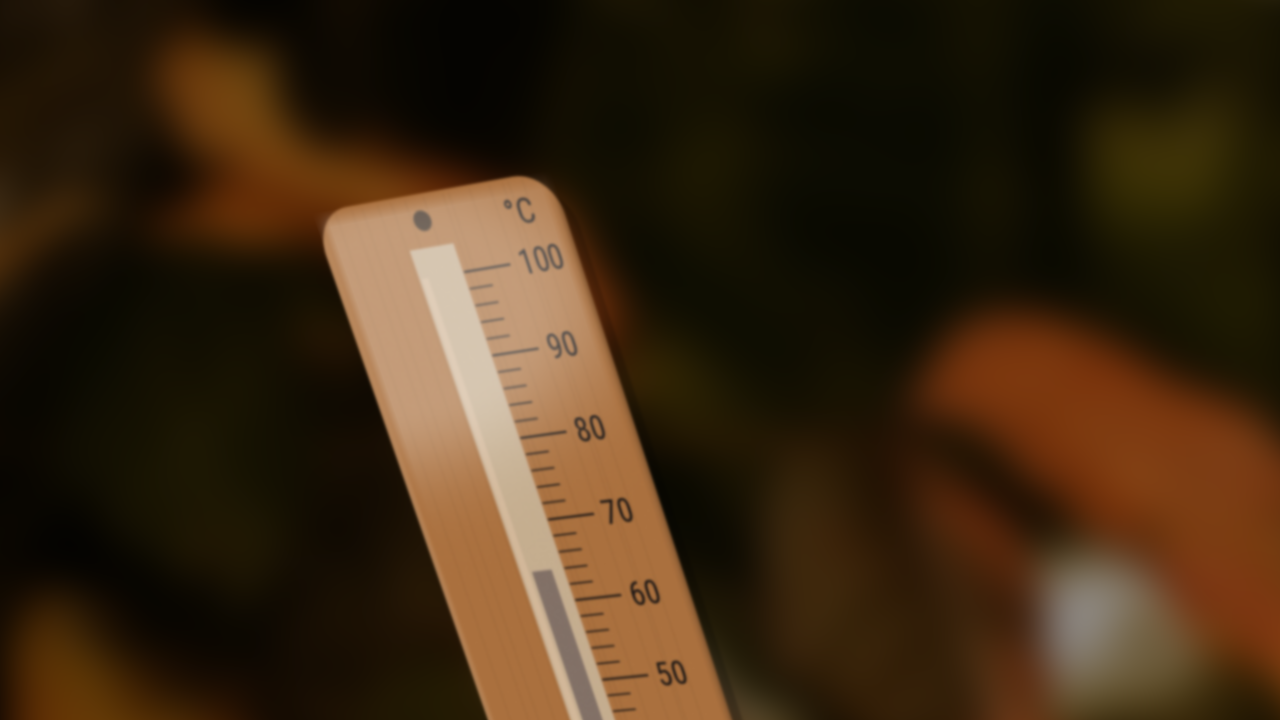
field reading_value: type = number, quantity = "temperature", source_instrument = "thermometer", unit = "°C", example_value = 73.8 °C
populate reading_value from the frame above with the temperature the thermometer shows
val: 64 °C
